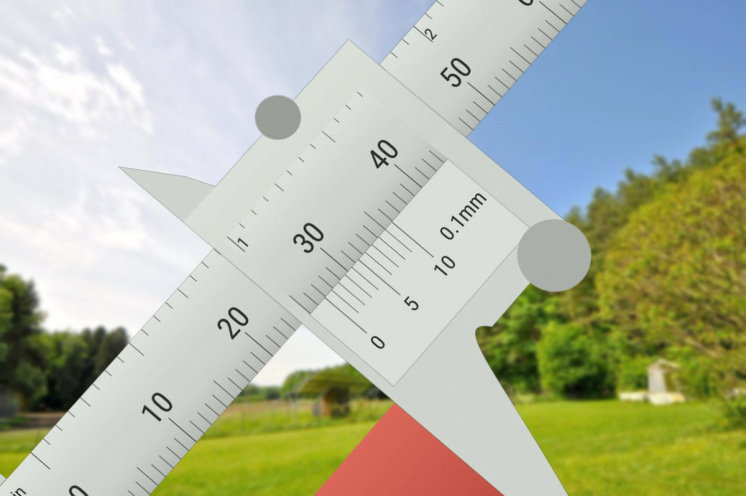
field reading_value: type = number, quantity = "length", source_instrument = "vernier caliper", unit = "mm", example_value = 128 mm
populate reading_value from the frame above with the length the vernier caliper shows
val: 26.9 mm
